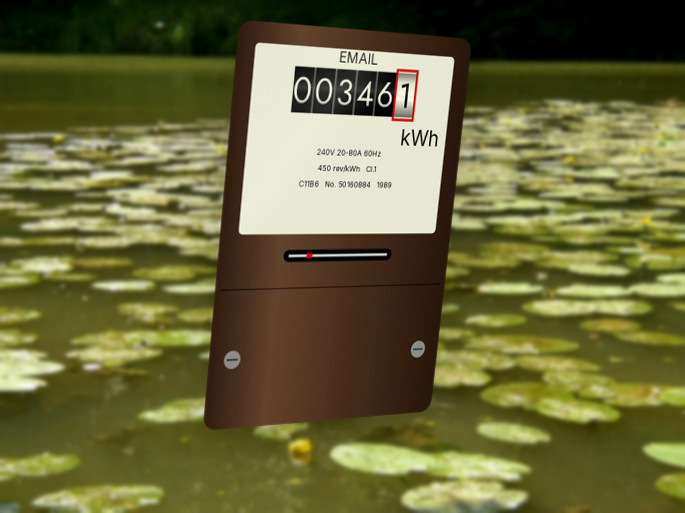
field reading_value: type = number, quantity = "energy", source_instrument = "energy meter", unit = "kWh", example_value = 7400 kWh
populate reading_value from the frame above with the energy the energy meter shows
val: 346.1 kWh
